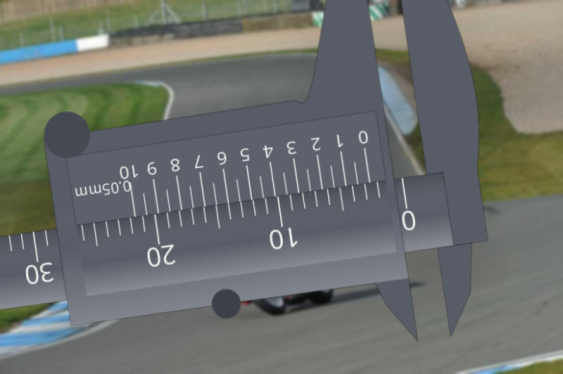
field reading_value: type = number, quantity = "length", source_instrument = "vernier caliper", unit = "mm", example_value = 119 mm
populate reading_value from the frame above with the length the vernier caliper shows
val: 2.6 mm
